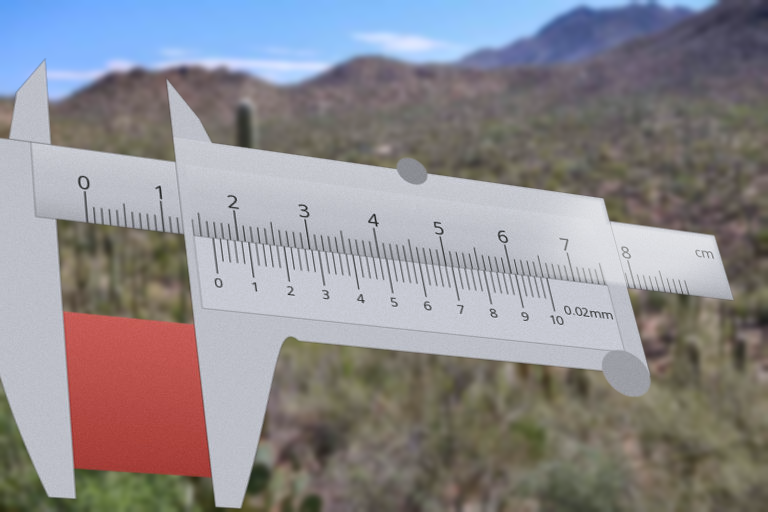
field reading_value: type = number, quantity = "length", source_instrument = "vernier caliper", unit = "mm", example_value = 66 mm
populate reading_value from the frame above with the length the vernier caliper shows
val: 16.6 mm
